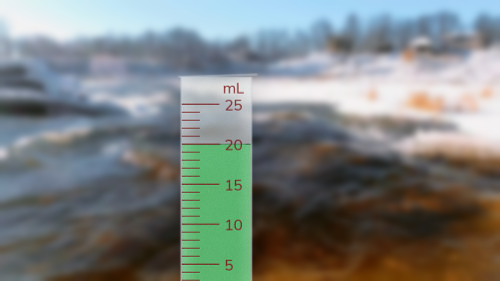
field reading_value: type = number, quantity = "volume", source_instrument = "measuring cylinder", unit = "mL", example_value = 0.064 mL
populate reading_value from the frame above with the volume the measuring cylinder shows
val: 20 mL
